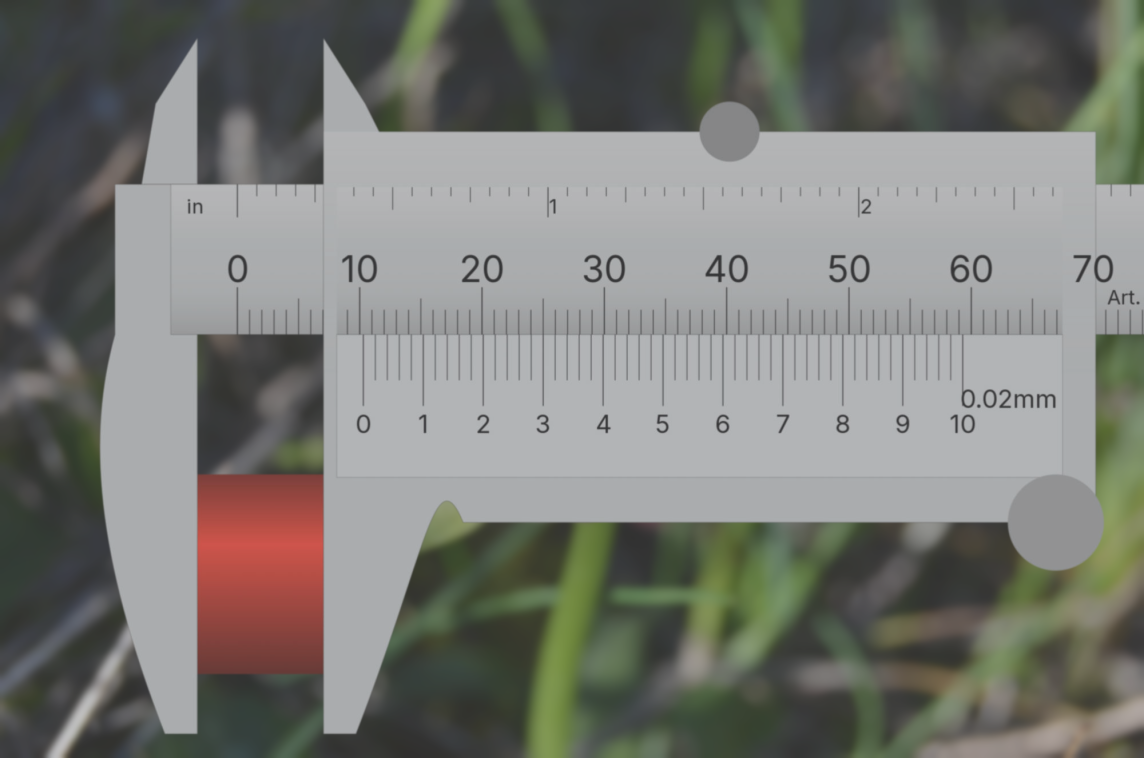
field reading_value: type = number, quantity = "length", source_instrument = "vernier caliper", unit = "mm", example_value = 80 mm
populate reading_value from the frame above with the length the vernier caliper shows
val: 10.3 mm
